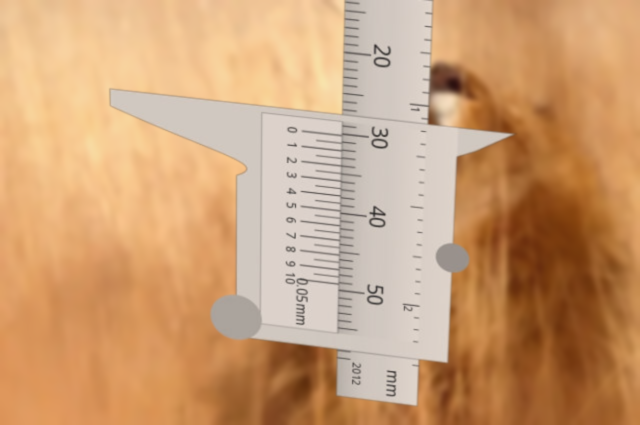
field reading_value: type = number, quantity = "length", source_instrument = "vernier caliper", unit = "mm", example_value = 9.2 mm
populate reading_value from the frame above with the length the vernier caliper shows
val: 30.2 mm
